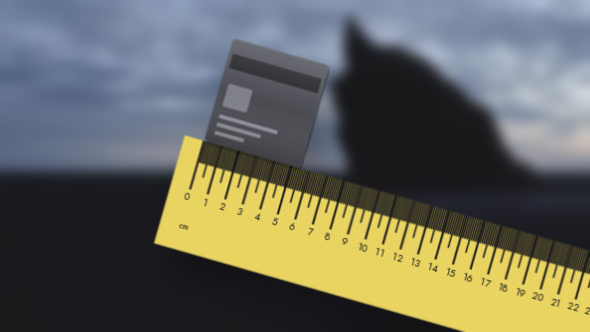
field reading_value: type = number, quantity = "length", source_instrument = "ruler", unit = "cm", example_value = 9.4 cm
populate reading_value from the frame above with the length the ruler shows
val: 5.5 cm
